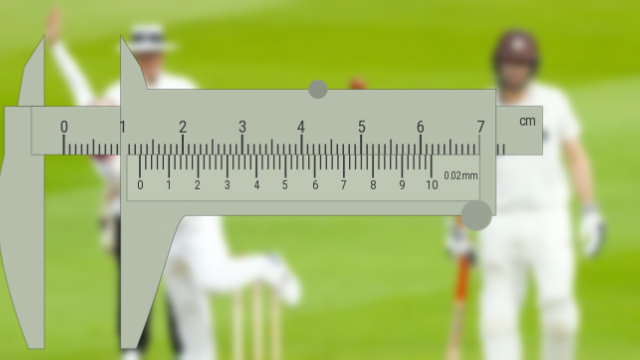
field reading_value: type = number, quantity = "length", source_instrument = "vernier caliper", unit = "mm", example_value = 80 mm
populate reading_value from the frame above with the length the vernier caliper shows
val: 12.8 mm
